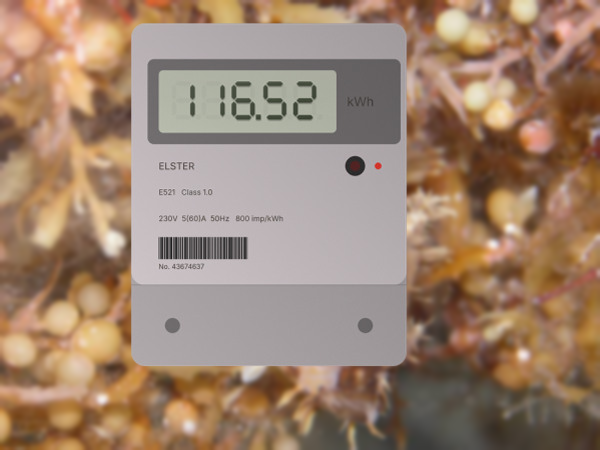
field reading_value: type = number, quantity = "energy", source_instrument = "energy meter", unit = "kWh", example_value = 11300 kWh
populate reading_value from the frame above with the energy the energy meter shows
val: 116.52 kWh
